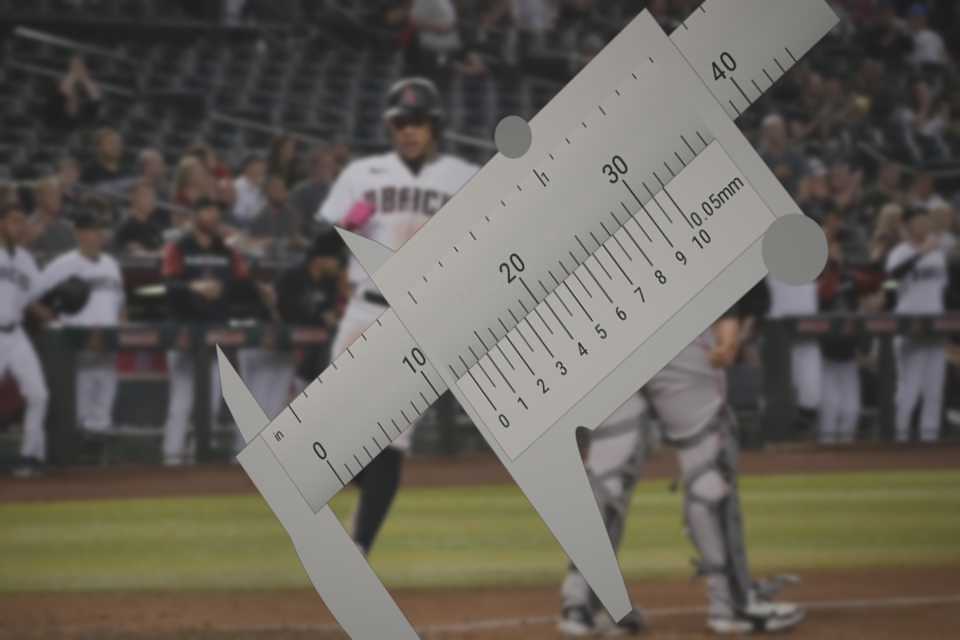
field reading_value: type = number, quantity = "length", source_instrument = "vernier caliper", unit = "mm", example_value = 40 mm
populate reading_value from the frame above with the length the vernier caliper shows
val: 12.9 mm
